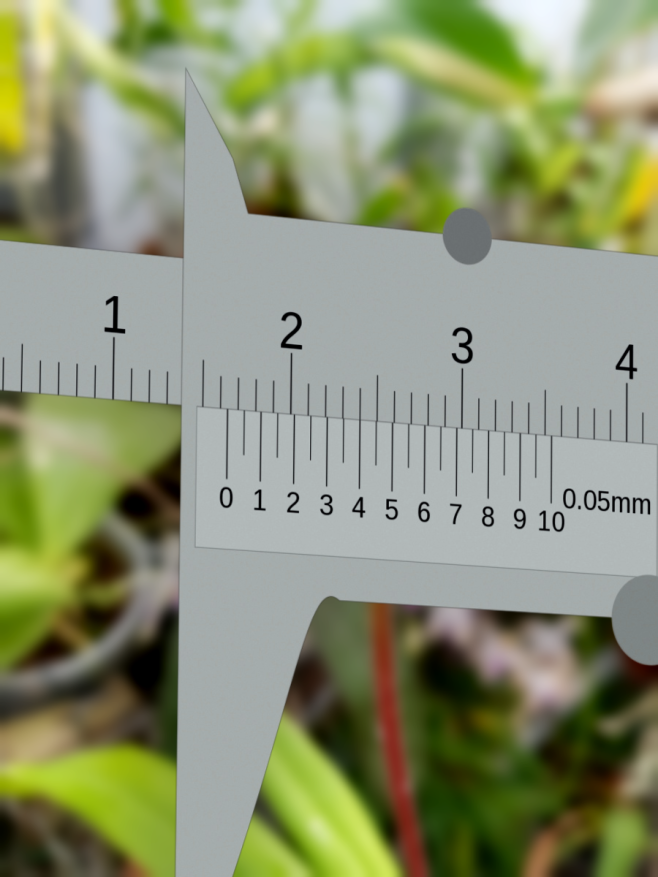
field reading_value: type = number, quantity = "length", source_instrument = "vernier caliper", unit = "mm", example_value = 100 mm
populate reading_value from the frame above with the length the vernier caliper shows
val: 16.4 mm
